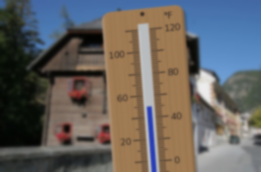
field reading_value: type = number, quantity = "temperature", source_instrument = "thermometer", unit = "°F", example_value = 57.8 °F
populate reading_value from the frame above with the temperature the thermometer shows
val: 50 °F
